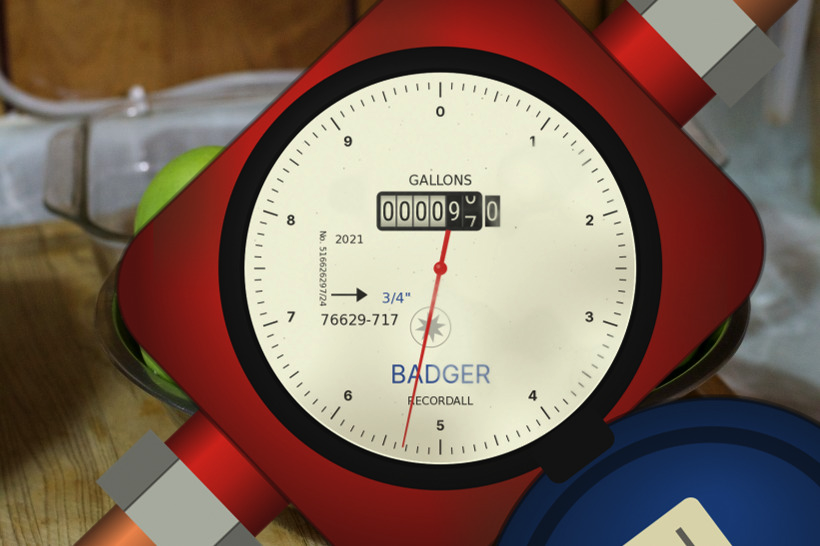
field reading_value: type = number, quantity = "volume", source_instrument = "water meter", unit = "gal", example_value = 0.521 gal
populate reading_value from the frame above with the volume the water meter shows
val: 965.3 gal
